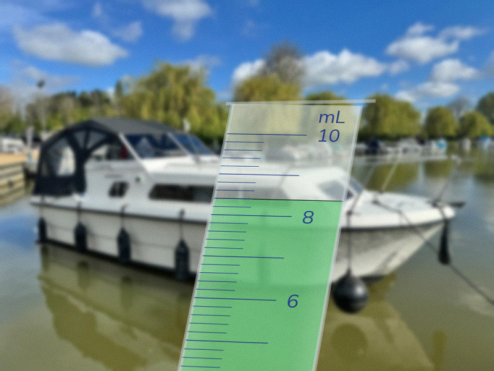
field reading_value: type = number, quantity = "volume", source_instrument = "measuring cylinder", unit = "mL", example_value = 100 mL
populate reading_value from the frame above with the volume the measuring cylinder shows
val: 8.4 mL
